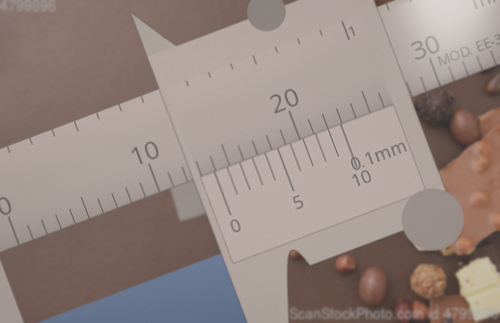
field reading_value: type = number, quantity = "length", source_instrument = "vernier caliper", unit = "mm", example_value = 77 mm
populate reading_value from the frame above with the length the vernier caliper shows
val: 13.9 mm
